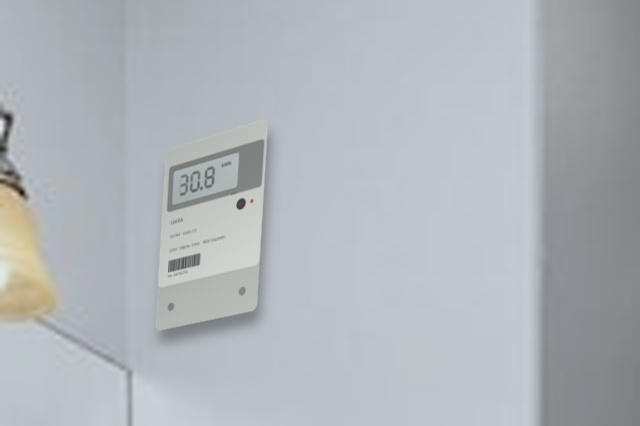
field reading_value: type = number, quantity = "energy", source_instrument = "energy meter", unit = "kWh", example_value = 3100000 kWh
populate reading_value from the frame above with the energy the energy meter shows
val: 30.8 kWh
